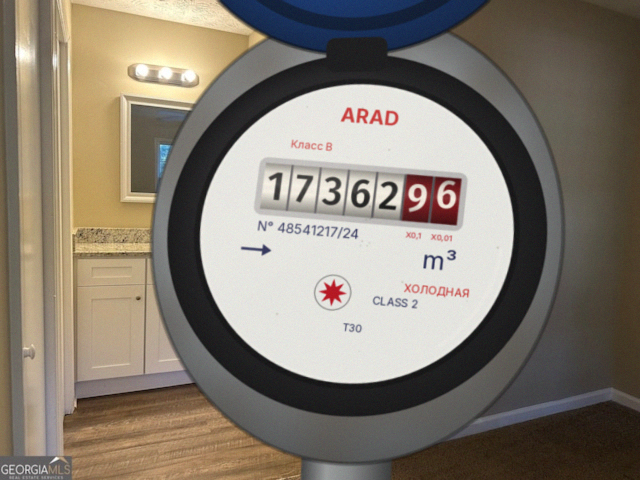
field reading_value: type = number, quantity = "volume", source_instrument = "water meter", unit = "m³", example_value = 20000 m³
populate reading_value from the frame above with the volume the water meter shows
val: 17362.96 m³
